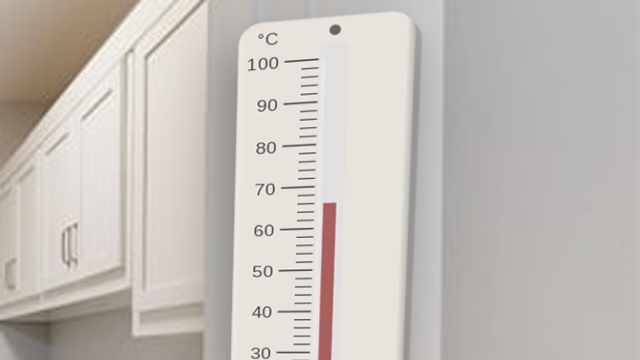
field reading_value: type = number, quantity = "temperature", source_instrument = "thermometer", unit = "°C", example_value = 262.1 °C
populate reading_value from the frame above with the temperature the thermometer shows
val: 66 °C
